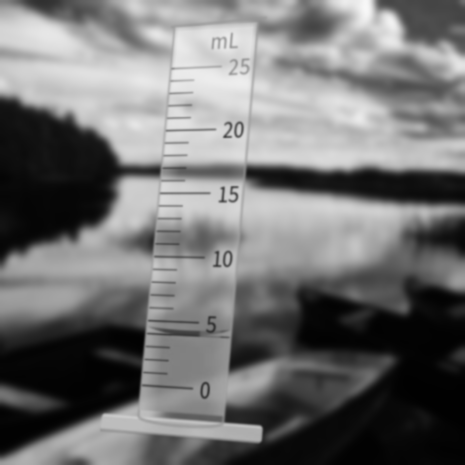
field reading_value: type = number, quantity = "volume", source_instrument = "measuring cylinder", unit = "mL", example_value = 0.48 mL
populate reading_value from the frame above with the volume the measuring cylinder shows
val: 4 mL
